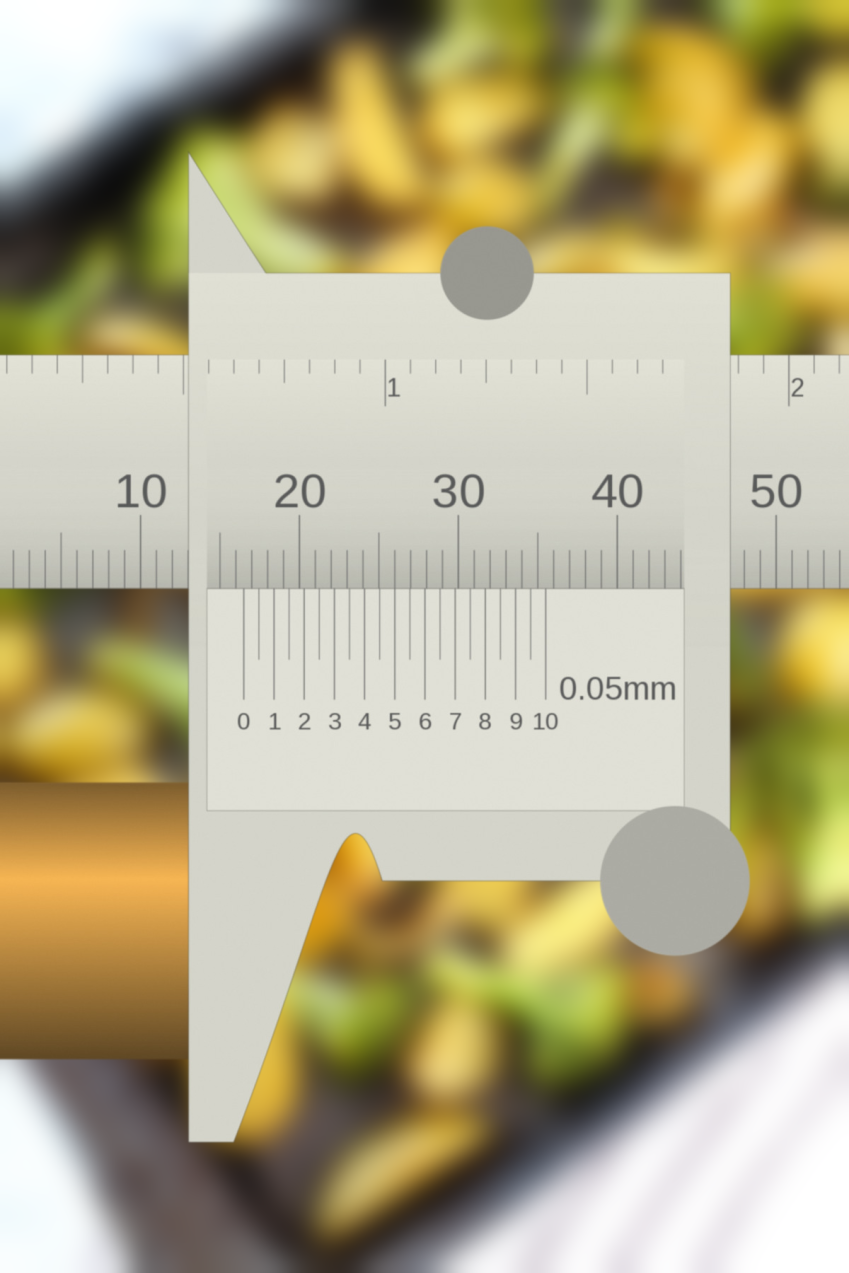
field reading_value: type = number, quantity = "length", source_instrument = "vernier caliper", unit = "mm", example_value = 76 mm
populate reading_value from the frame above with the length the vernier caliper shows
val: 16.5 mm
